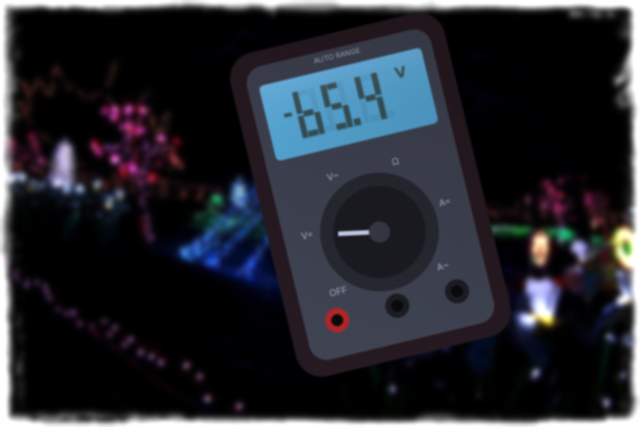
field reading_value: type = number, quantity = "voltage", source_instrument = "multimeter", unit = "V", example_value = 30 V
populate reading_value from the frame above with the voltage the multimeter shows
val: -65.4 V
